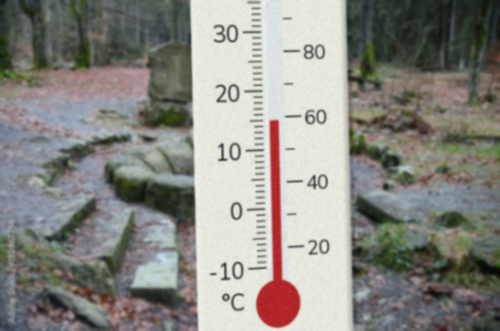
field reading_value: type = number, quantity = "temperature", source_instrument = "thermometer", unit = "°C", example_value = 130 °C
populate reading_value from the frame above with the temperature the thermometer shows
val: 15 °C
